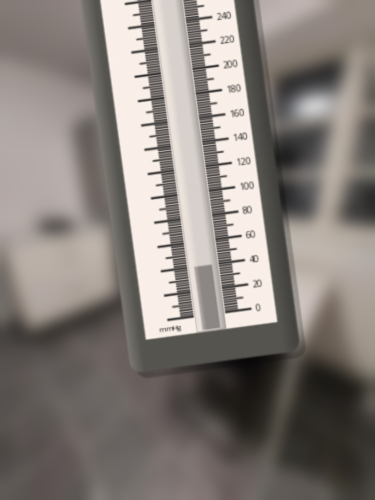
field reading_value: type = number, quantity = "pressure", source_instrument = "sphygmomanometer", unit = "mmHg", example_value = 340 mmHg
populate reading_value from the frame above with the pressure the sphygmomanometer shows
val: 40 mmHg
